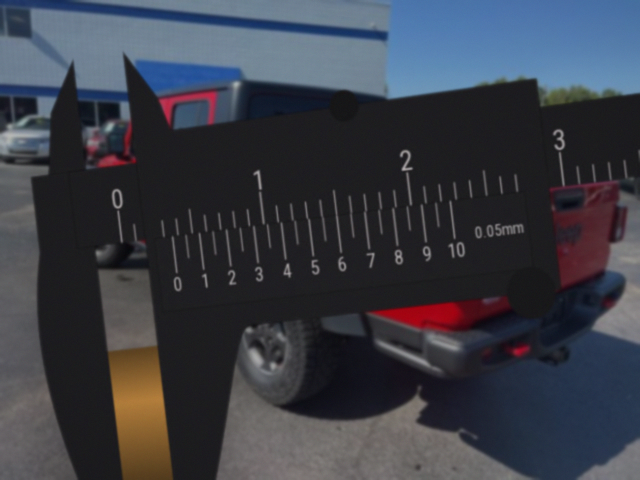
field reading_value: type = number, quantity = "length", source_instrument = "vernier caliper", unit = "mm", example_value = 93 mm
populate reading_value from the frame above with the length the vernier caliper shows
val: 3.6 mm
